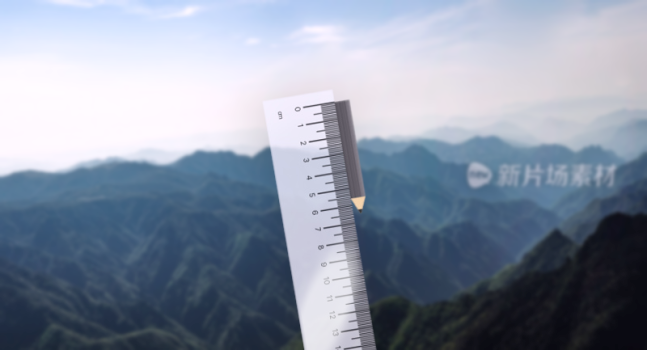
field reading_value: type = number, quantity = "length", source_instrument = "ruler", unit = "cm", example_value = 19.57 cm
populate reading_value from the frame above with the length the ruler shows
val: 6.5 cm
